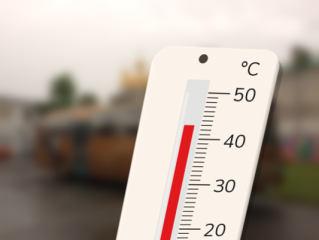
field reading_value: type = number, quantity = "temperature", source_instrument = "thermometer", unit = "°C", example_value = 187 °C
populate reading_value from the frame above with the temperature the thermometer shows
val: 43 °C
